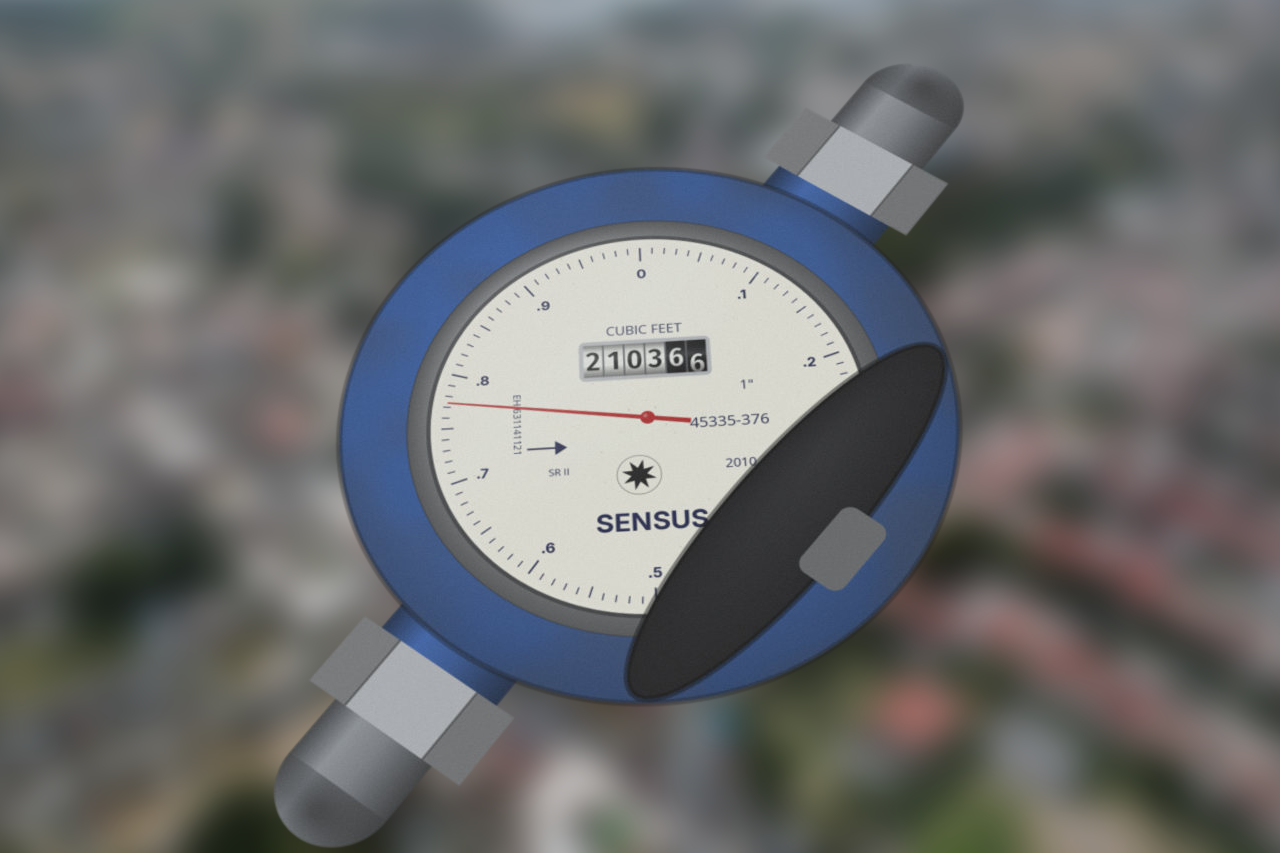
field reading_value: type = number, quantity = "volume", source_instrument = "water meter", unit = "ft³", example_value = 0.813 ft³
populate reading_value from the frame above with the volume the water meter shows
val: 210365.77 ft³
